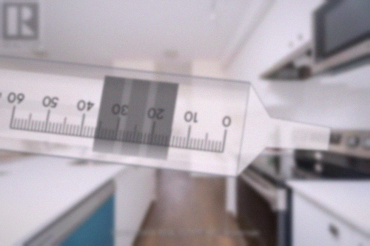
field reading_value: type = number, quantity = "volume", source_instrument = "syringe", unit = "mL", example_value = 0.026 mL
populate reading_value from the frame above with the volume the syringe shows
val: 15 mL
